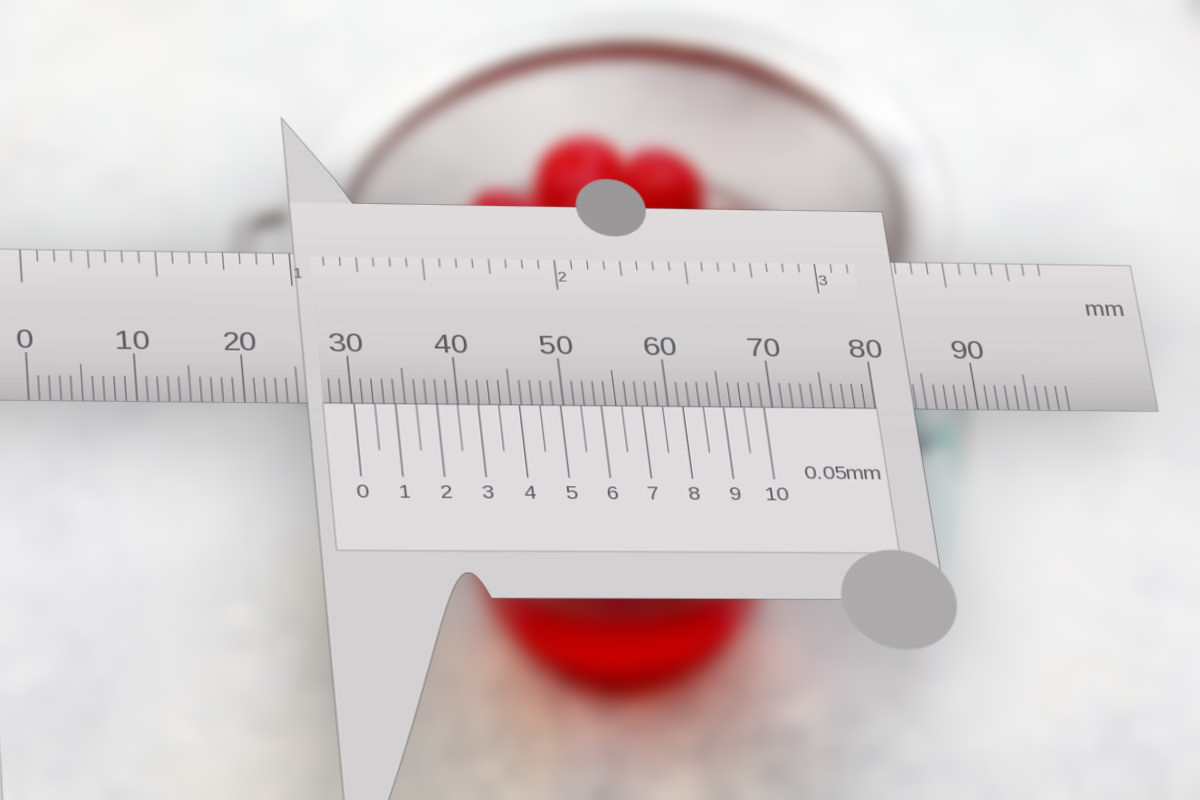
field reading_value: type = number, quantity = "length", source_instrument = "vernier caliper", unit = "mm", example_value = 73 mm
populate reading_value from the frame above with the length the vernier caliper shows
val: 30.2 mm
